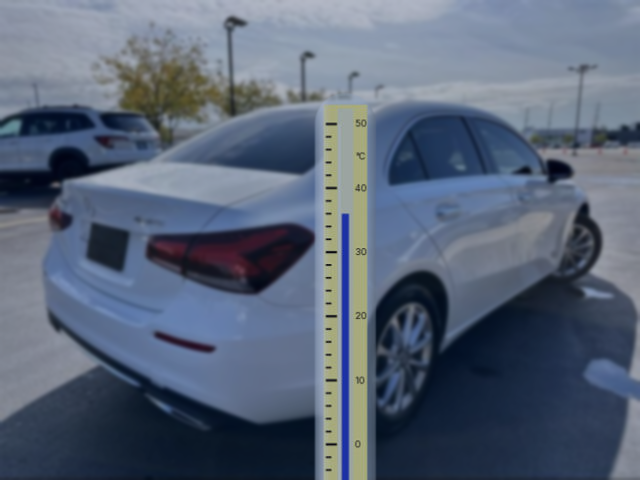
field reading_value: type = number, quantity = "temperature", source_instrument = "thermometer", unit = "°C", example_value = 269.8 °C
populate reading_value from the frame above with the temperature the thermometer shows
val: 36 °C
